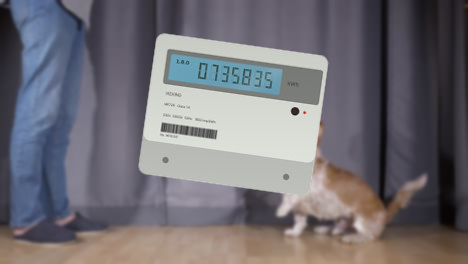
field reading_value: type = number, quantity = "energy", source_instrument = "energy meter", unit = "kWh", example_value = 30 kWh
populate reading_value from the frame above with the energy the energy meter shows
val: 735835 kWh
